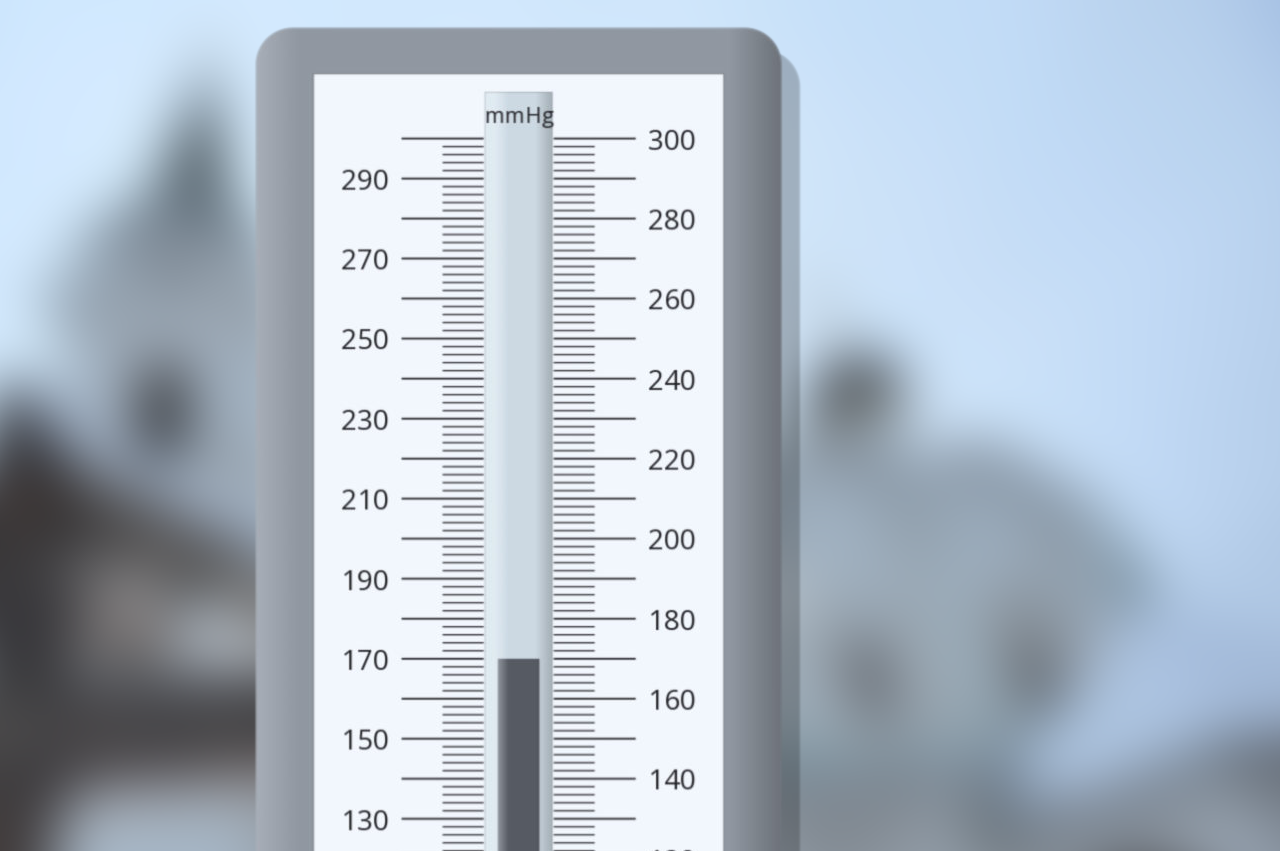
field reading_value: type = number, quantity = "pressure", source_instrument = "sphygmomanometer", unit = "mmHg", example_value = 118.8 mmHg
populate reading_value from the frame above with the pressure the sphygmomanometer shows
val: 170 mmHg
